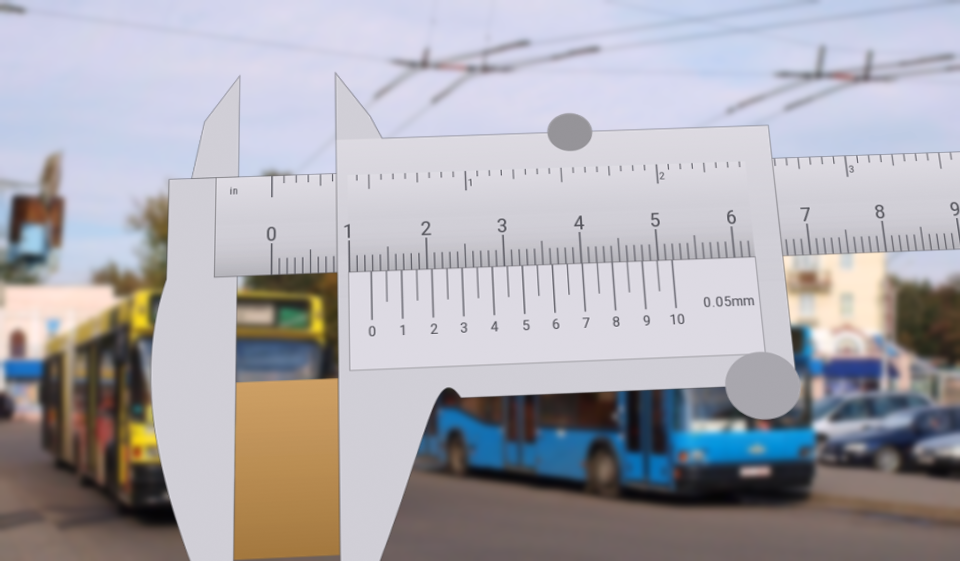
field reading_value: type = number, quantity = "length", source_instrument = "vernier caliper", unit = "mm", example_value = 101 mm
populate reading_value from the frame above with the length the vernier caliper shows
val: 12.8 mm
